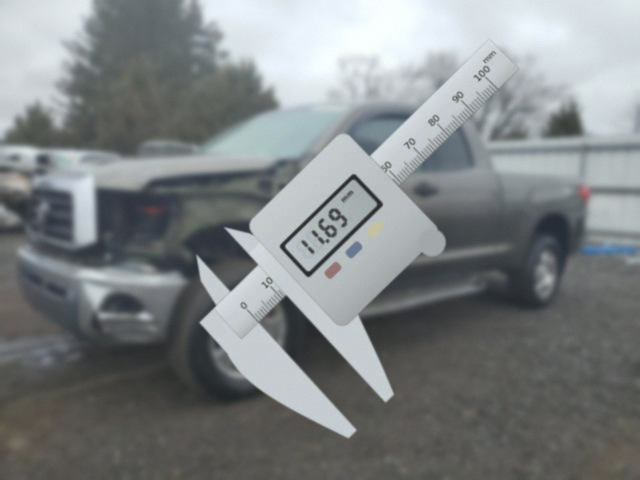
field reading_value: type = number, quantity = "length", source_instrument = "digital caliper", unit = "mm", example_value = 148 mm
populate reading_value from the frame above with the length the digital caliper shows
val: 11.69 mm
